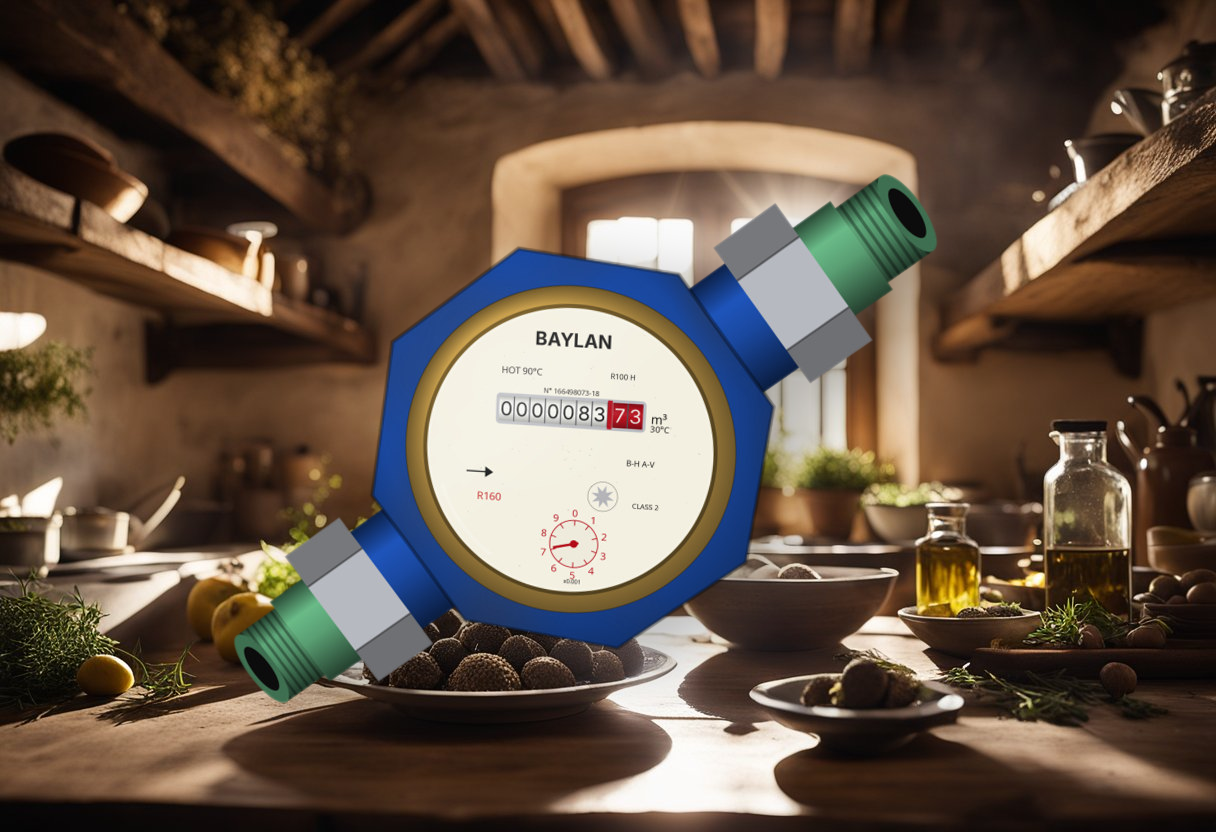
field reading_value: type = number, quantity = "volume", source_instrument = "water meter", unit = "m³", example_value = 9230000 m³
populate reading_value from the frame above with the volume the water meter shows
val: 83.737 m³
